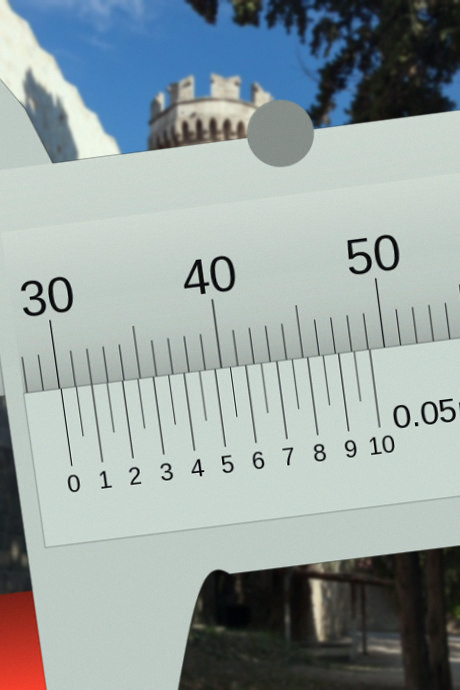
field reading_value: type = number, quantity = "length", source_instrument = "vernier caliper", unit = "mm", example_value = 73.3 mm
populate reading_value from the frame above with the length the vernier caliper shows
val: 30.1 mm
